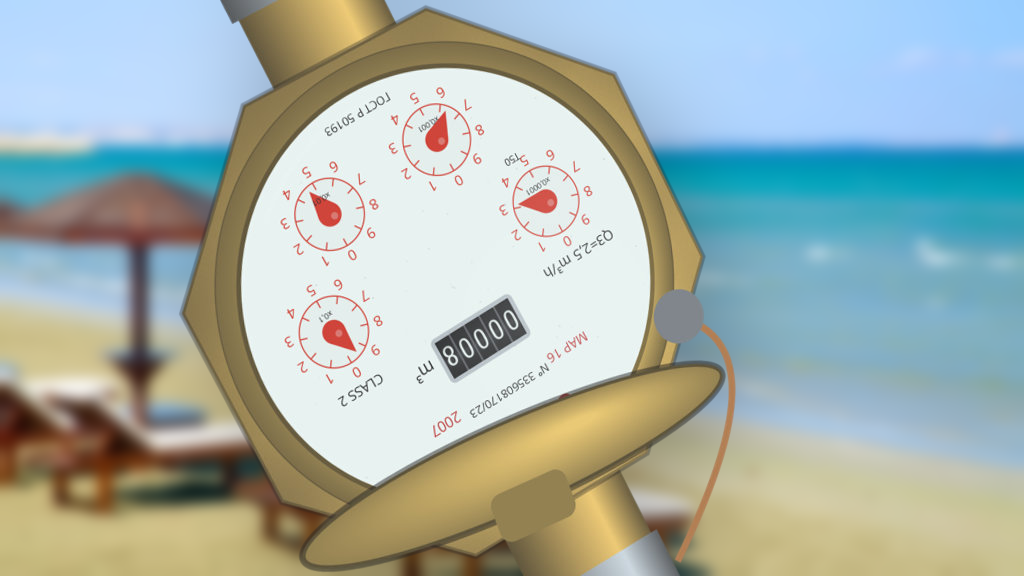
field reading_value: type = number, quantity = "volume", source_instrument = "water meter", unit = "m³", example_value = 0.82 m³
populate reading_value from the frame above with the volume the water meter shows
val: 7.9463 m³
